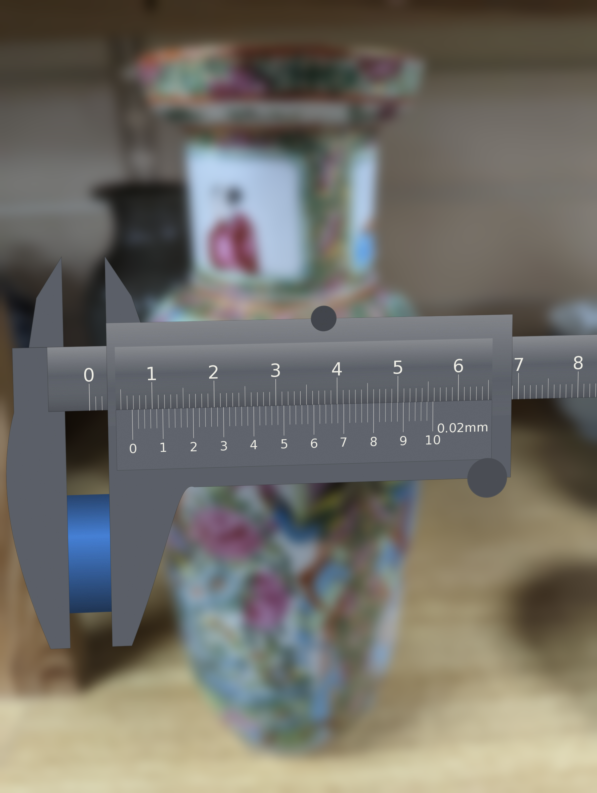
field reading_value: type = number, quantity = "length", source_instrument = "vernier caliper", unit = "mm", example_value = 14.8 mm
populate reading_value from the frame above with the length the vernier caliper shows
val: 6.8 mm
